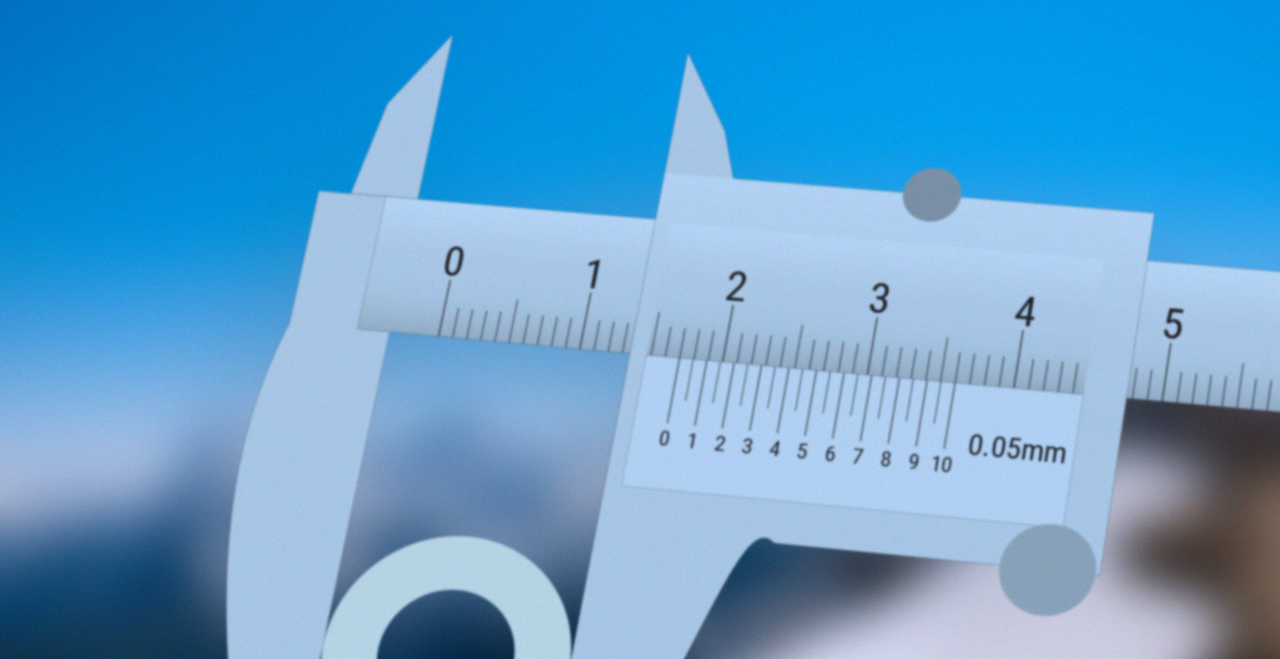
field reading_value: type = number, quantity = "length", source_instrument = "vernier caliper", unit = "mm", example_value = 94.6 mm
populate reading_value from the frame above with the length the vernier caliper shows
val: 17.0 mm
